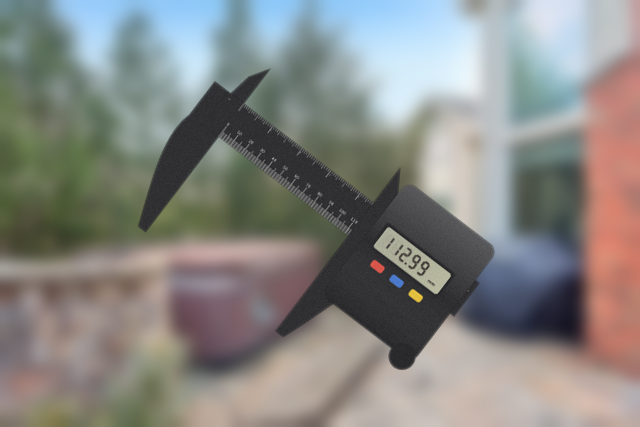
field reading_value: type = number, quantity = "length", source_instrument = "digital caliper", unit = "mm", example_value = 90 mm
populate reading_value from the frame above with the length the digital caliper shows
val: 112.99 mm
